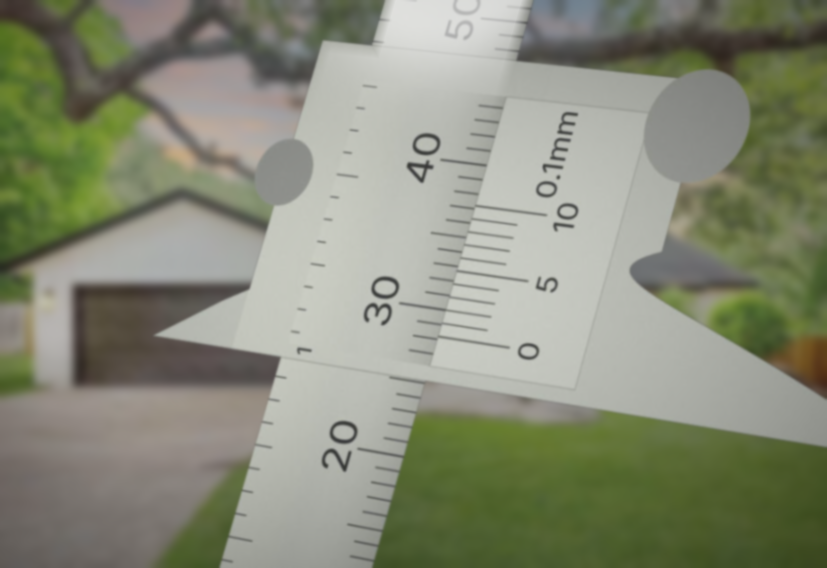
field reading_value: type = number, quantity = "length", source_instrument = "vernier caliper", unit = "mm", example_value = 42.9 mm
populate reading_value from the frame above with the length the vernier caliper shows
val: 28.2 mm
